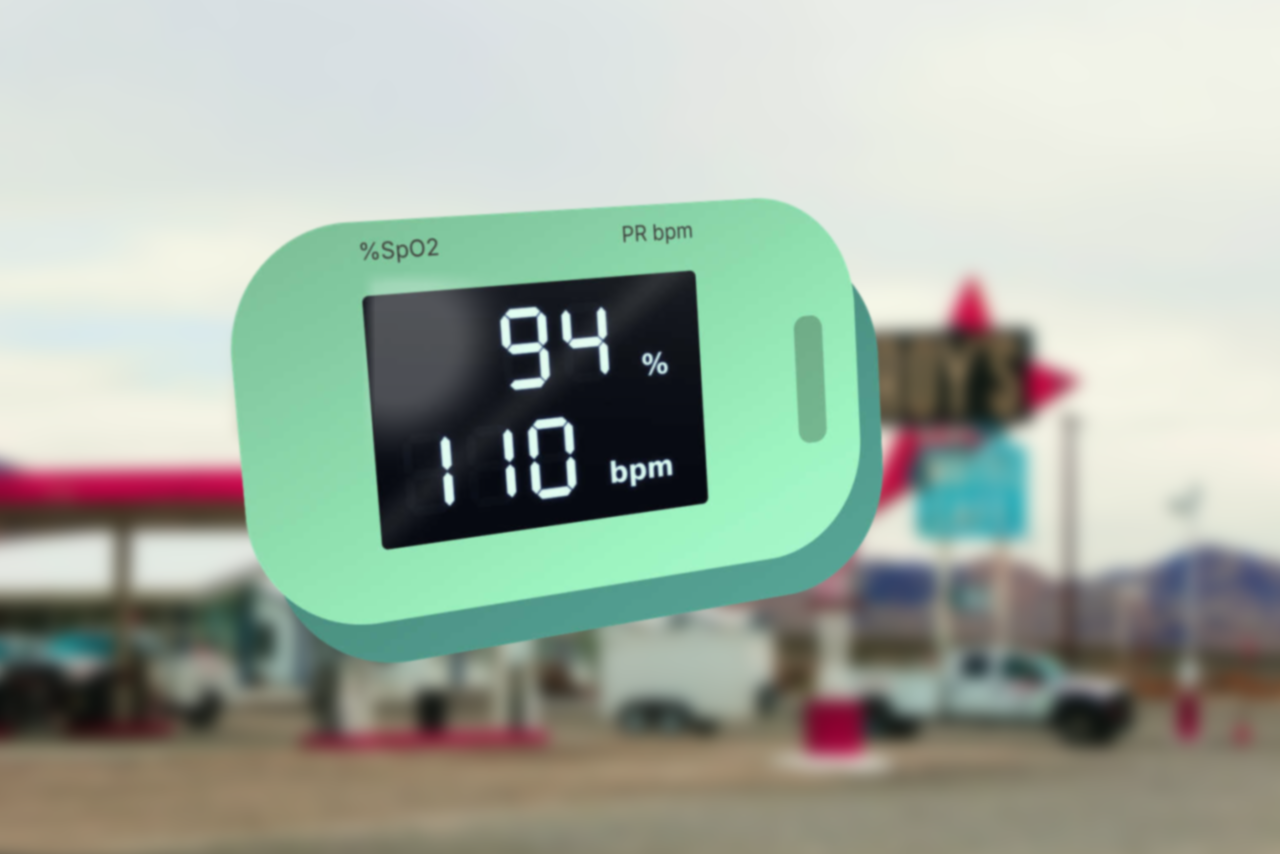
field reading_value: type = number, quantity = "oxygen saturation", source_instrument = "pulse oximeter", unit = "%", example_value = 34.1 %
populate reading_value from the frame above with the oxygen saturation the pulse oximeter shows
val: 94 %
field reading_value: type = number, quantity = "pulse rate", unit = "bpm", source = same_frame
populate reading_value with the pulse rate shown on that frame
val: 110 bpm
